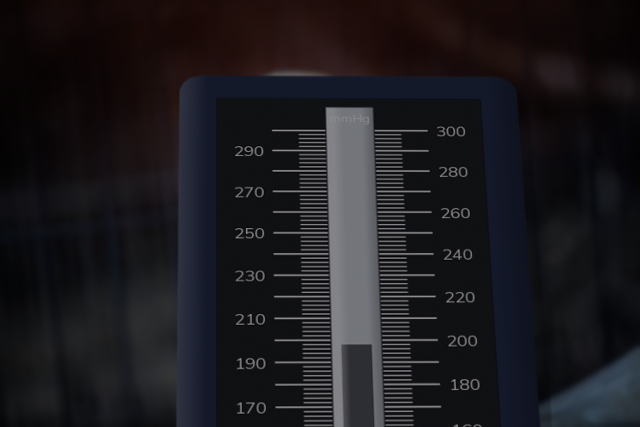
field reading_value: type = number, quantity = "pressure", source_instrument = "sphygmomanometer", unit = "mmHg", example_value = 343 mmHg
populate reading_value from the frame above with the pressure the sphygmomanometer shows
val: 198 mmHg
